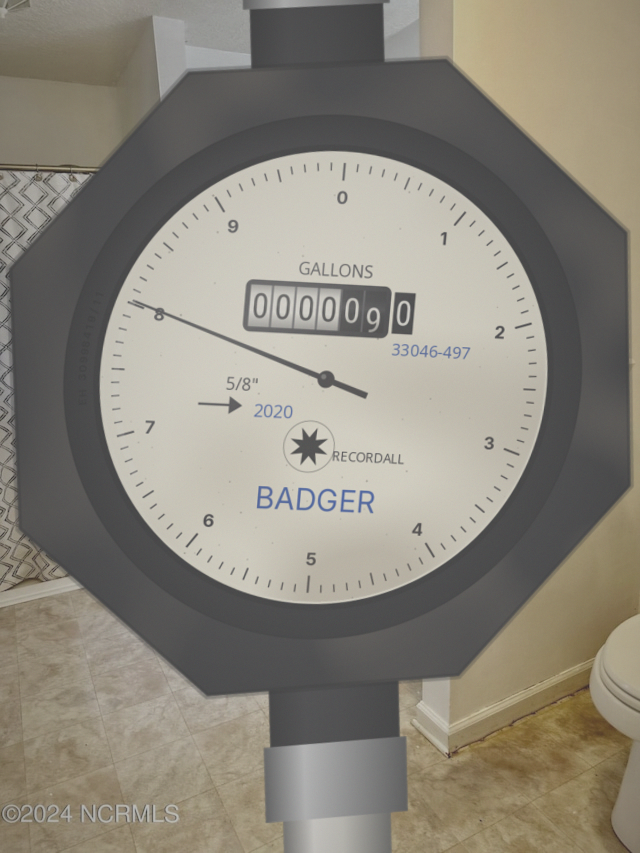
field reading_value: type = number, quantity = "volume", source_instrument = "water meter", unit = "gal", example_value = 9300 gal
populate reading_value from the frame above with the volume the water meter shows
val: 88.0 gal
